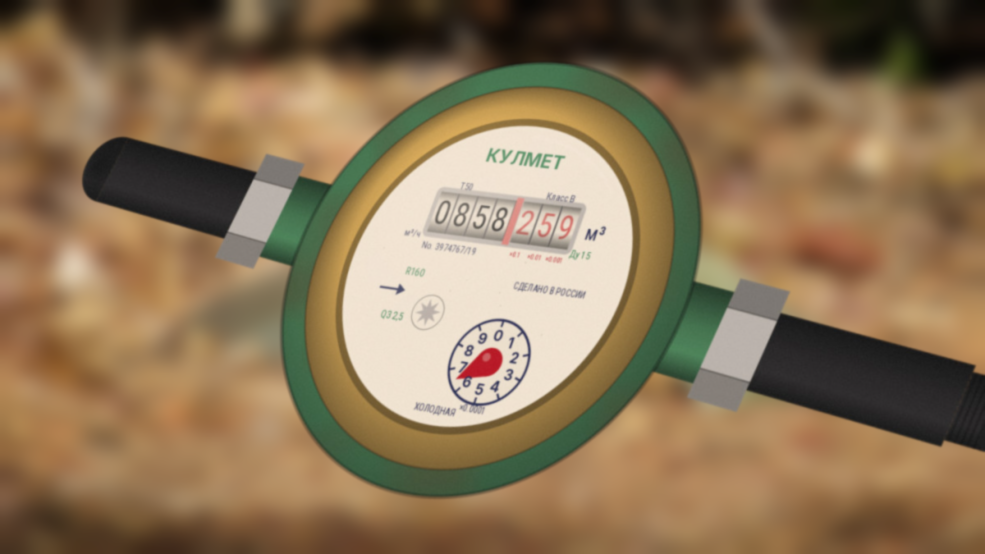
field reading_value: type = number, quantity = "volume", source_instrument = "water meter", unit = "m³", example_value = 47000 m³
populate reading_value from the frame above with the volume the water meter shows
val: 858.2596 m³
